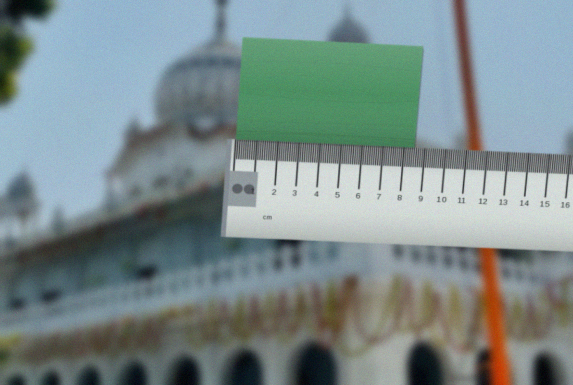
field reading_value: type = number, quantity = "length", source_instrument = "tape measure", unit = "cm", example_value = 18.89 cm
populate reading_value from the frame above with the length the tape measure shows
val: 8.5 cm
